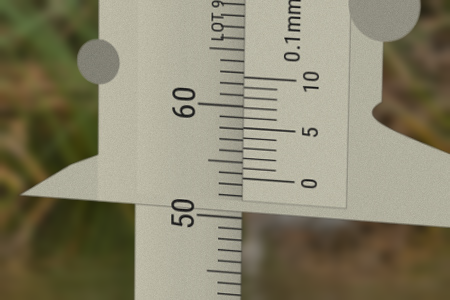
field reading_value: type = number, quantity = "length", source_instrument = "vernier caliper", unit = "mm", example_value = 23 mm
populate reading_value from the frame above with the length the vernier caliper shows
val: 53.6 mm
